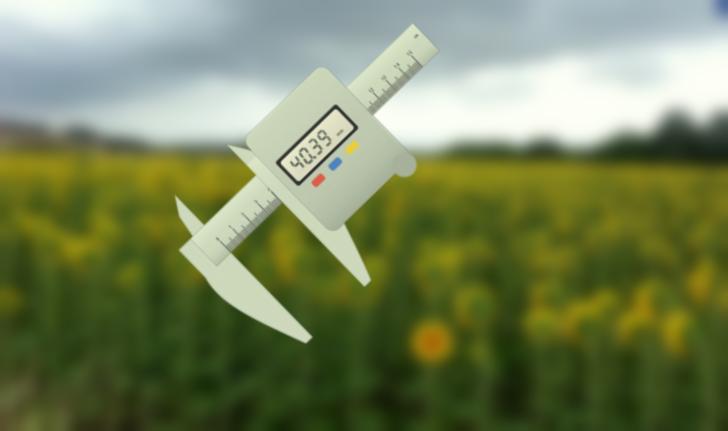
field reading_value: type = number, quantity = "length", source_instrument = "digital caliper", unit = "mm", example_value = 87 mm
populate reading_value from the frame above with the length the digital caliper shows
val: 40.39 mm
